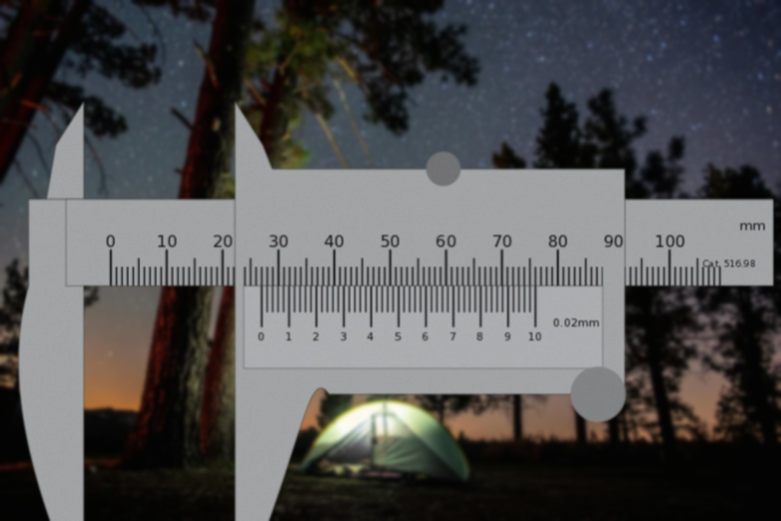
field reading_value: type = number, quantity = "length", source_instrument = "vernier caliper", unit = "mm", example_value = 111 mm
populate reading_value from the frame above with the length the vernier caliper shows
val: 27.0 mm
